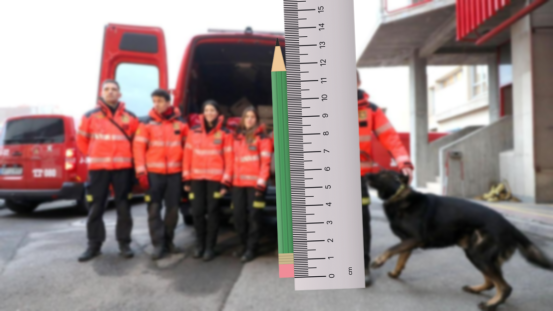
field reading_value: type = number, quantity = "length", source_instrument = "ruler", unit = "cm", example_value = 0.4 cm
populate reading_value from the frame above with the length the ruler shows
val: 13.5 cm
